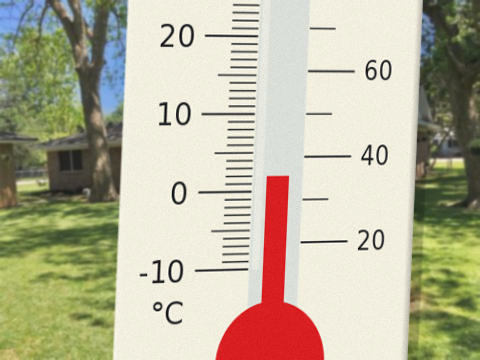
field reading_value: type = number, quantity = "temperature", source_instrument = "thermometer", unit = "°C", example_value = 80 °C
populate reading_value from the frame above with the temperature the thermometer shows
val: 2 °C
